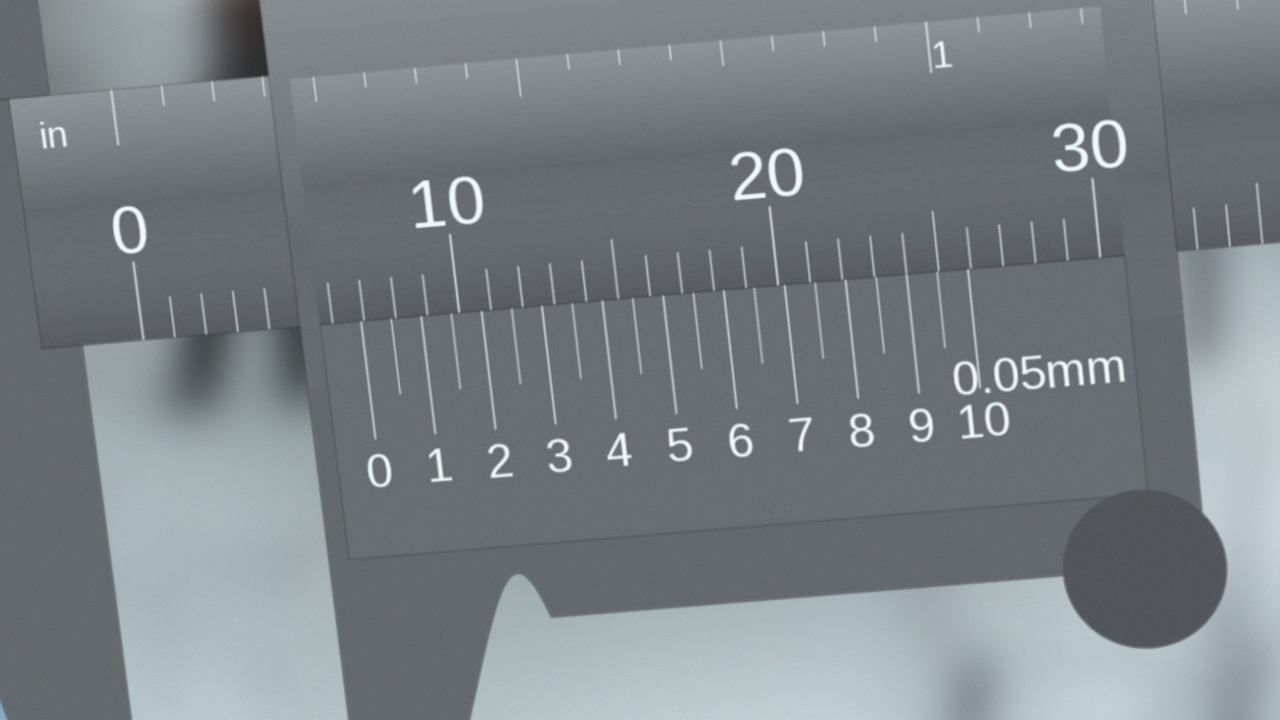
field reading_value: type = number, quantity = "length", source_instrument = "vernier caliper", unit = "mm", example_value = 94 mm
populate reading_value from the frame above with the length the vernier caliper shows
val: 6.90 mm
